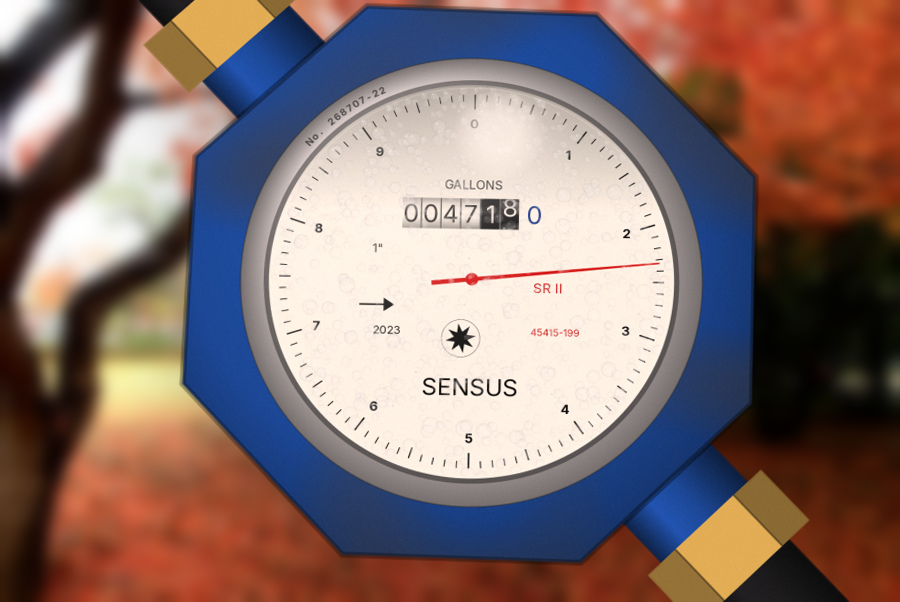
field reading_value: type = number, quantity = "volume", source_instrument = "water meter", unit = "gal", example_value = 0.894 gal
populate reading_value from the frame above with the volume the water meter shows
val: 47182.3 gal
